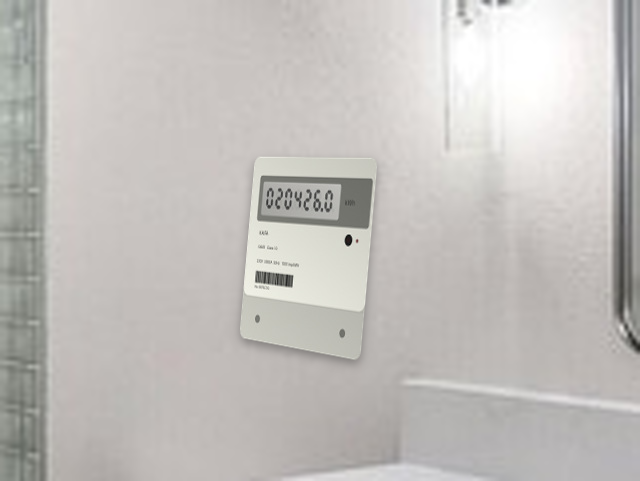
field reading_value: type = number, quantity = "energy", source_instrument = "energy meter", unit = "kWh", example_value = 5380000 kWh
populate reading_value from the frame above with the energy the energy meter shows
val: 20426.0 kWh
